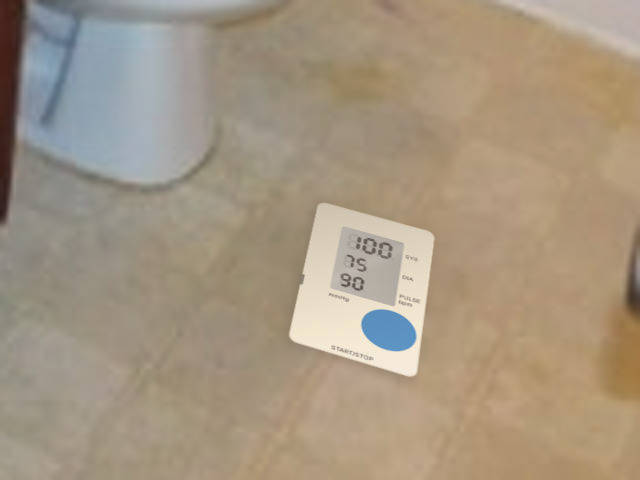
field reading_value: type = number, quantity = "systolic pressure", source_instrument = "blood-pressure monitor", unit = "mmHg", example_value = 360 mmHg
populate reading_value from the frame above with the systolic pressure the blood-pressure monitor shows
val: 100 mmHg
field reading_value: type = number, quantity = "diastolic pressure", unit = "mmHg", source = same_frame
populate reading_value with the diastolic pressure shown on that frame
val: 75 mmHg
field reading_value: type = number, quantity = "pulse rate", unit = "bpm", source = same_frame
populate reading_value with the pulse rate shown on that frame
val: 90 bpm
